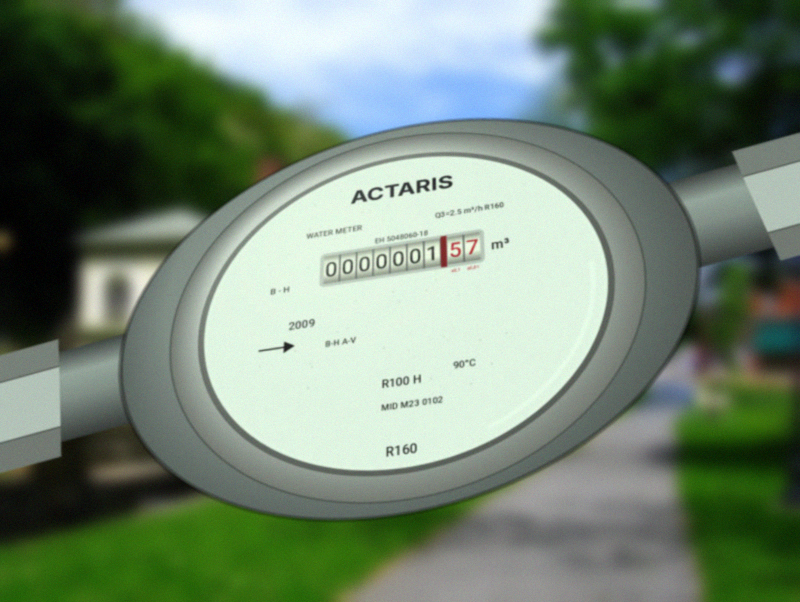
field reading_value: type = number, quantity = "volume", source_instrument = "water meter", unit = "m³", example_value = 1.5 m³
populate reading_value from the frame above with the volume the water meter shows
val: 1.57 m³
